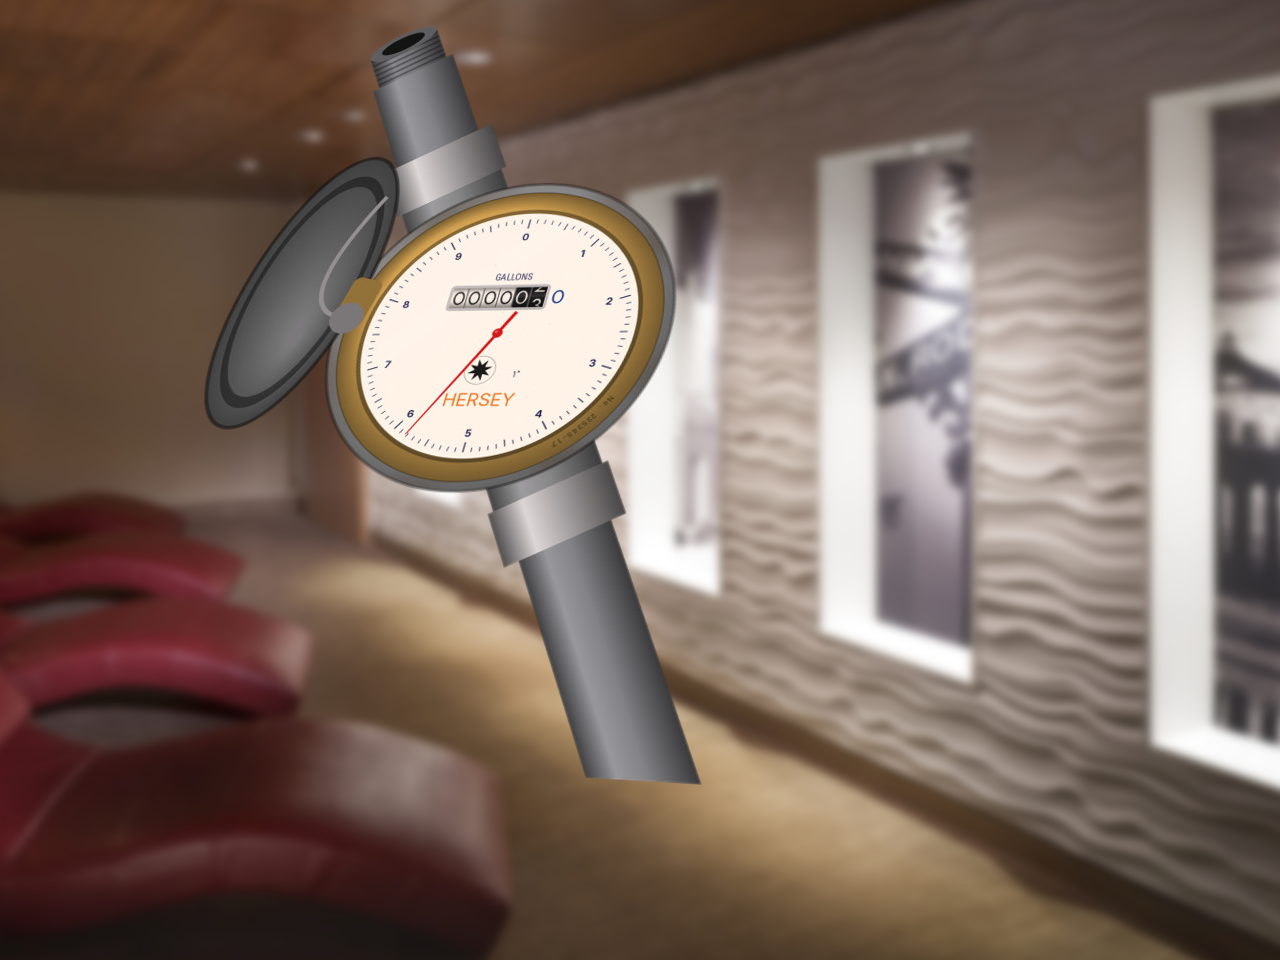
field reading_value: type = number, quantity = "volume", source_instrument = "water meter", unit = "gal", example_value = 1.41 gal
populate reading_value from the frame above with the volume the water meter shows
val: 25.8 gal
